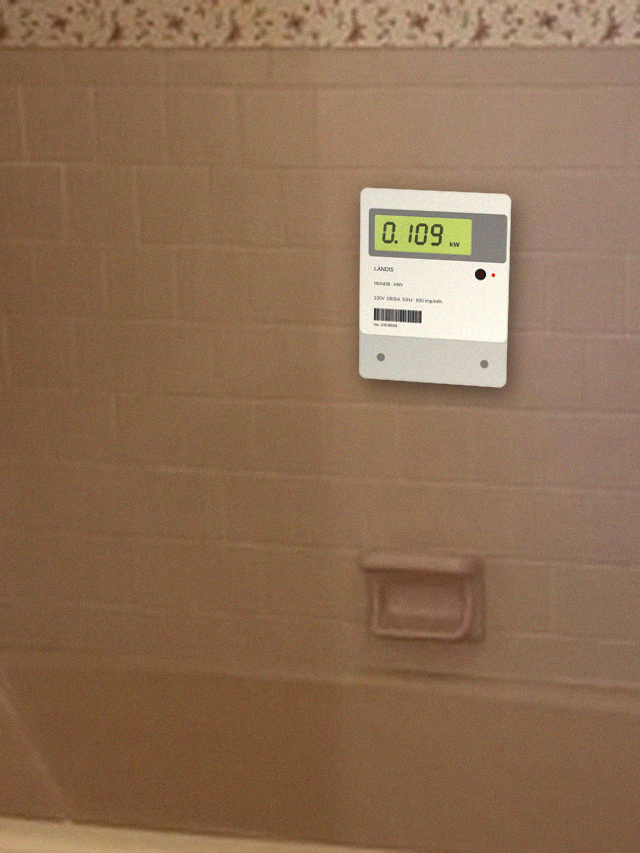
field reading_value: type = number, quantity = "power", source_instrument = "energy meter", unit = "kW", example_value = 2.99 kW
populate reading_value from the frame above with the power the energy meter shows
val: 0.109 kW
